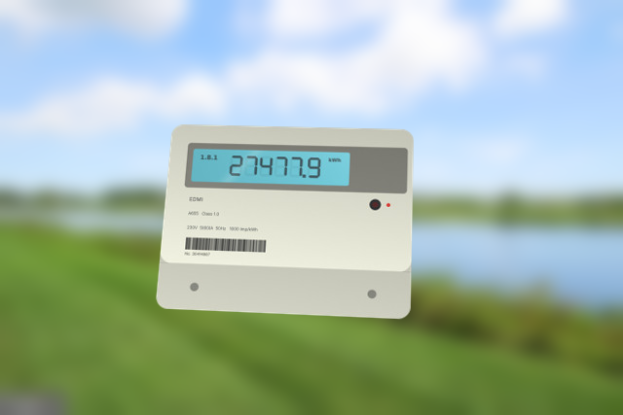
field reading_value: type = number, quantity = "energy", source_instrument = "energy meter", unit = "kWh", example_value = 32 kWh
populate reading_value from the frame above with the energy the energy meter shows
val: 27477.9 kWh
